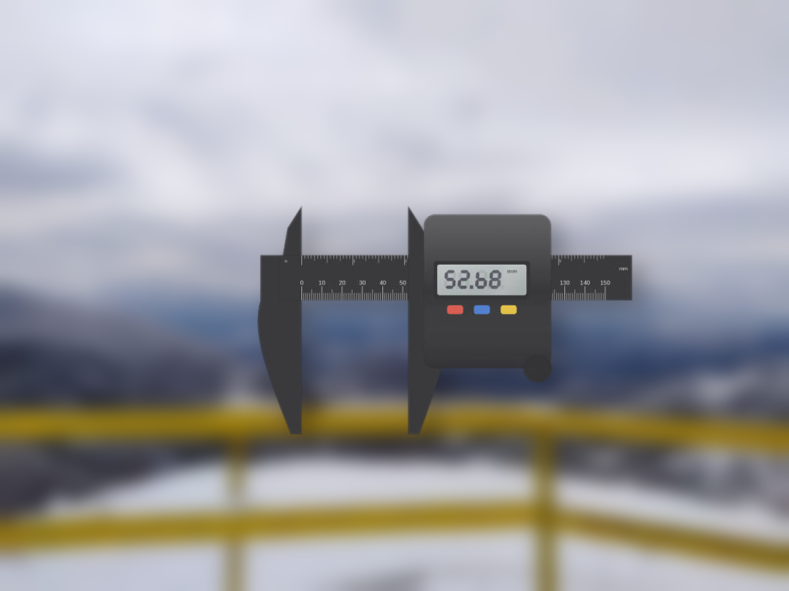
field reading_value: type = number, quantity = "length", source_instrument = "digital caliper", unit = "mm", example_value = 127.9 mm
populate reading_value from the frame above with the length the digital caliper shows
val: 52.68 mm
